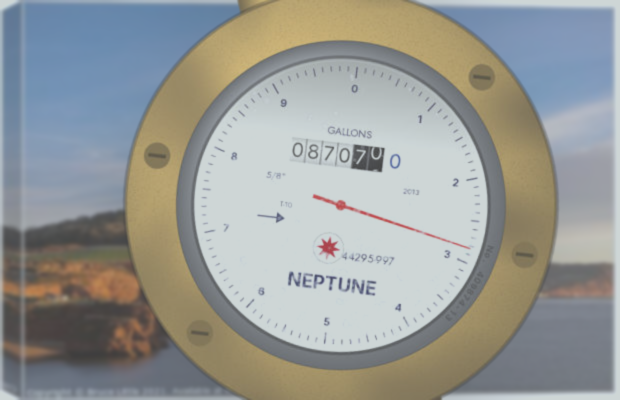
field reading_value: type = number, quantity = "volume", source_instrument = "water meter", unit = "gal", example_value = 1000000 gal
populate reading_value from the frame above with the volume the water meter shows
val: 870702.8 gal
